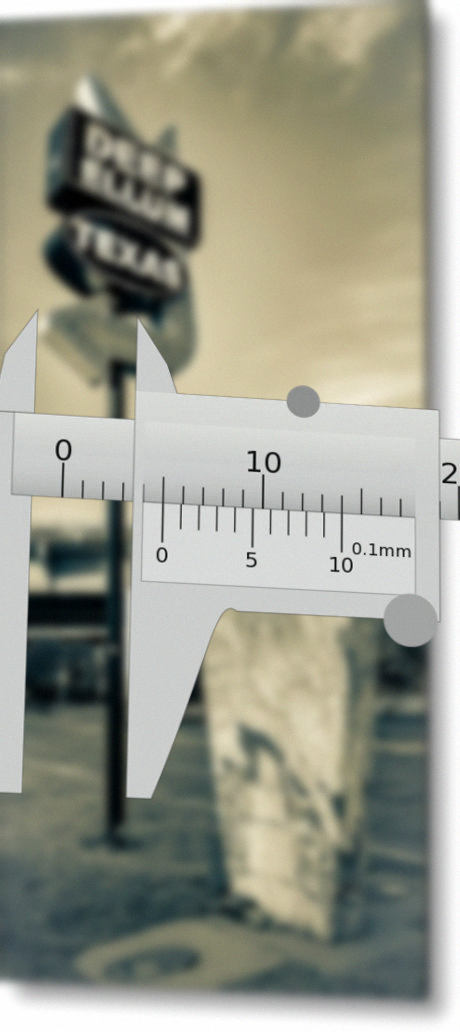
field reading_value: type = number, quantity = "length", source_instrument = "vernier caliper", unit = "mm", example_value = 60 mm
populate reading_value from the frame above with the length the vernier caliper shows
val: 5.0 mm
